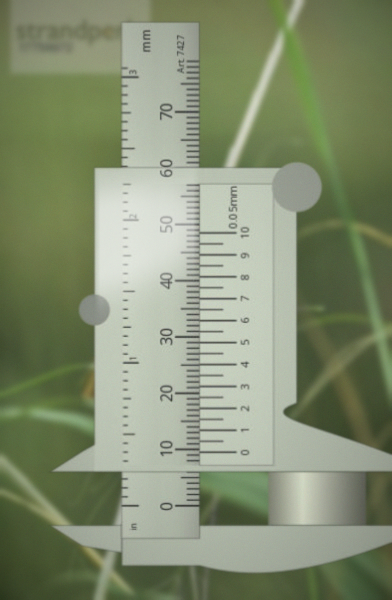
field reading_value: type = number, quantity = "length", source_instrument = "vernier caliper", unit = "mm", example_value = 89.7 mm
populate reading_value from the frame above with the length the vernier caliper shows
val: 9.5 mm
